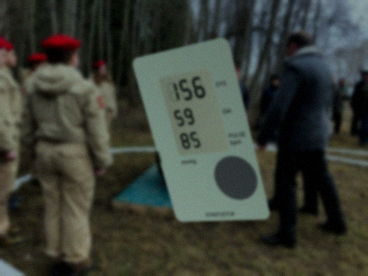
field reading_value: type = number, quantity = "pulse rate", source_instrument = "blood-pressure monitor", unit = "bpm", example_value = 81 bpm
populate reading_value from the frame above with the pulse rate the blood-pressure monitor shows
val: 85 bpm
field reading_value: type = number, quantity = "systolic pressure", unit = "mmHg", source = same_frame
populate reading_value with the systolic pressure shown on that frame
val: 156 mmHg
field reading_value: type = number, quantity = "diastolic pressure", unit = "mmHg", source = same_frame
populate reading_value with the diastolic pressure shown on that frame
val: 59 mmHg
